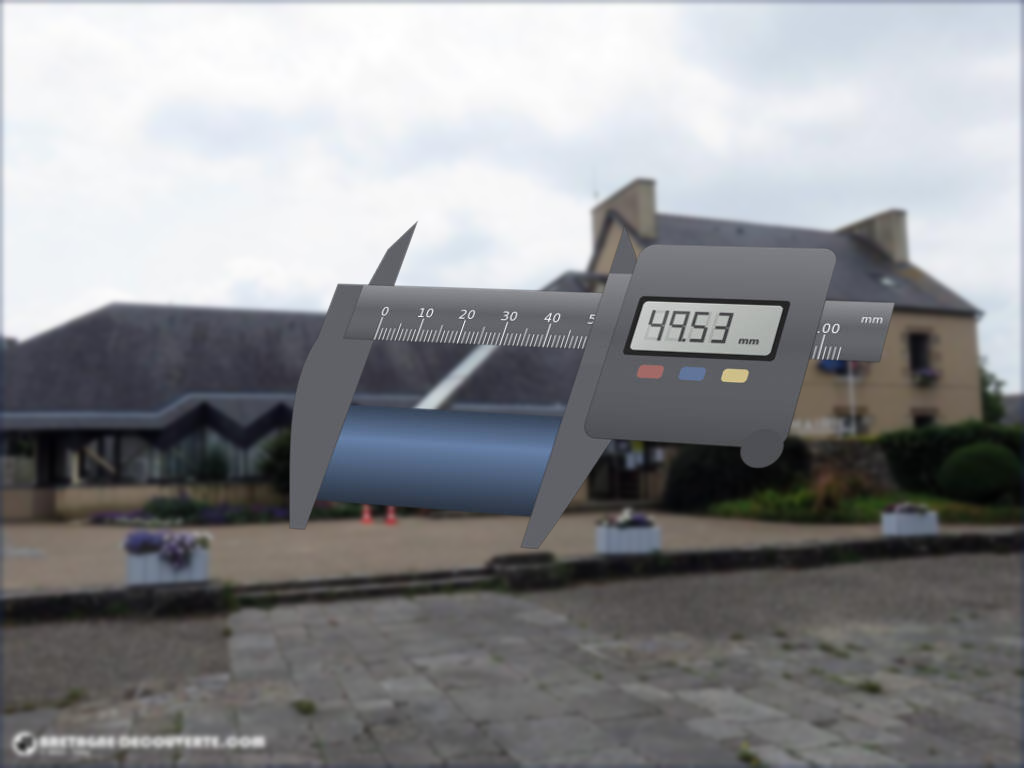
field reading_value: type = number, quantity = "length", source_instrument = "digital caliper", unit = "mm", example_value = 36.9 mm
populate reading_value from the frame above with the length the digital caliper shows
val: 49.53 mm
